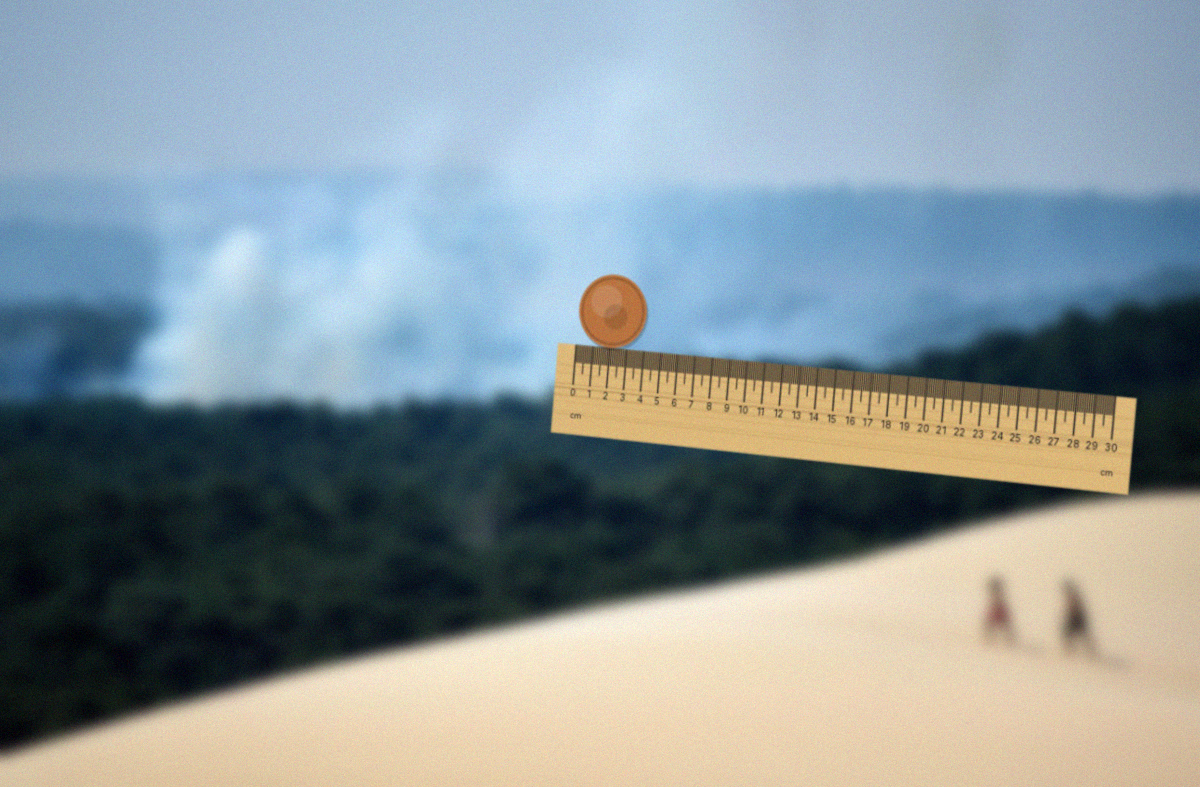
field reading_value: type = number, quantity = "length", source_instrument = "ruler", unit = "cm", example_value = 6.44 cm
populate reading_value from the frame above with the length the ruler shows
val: 4 cm
